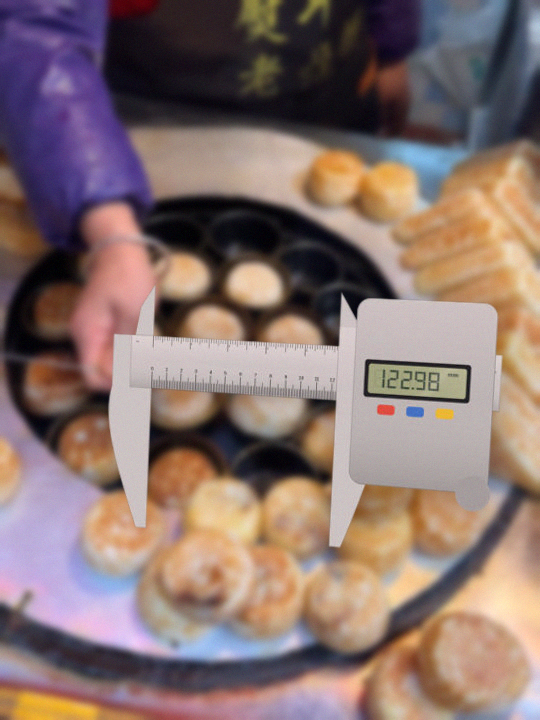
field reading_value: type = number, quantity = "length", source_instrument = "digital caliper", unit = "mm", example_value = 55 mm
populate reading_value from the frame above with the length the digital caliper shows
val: 122.98 mm
